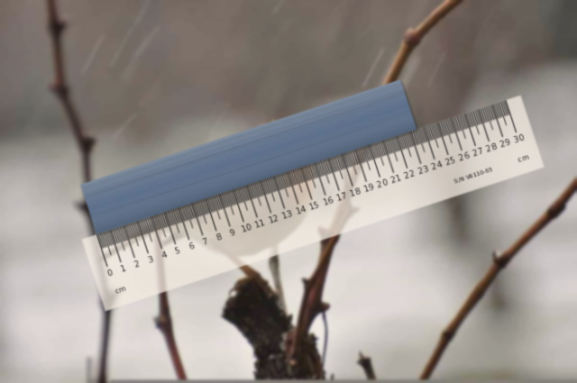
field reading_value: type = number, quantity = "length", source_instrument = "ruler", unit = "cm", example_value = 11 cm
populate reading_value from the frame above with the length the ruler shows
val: 23.5 cm
